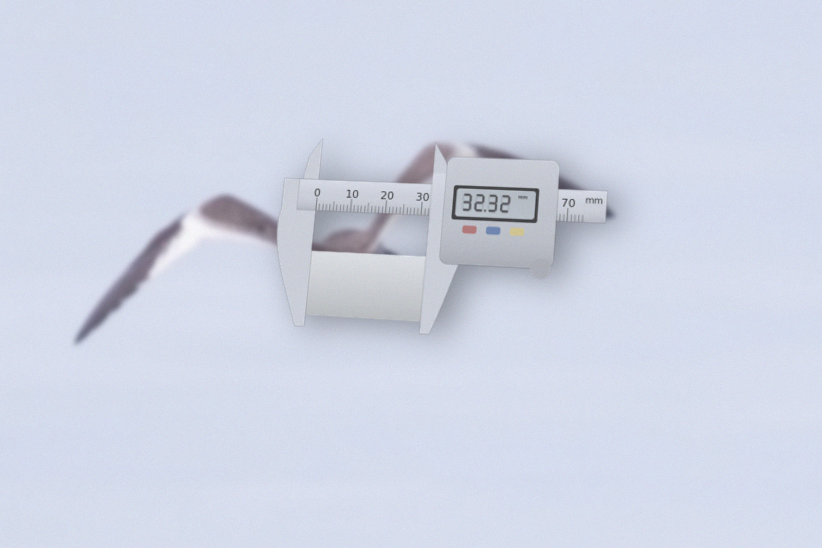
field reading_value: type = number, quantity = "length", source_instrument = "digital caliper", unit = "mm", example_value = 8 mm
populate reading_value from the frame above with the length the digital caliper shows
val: 32.32 mm
